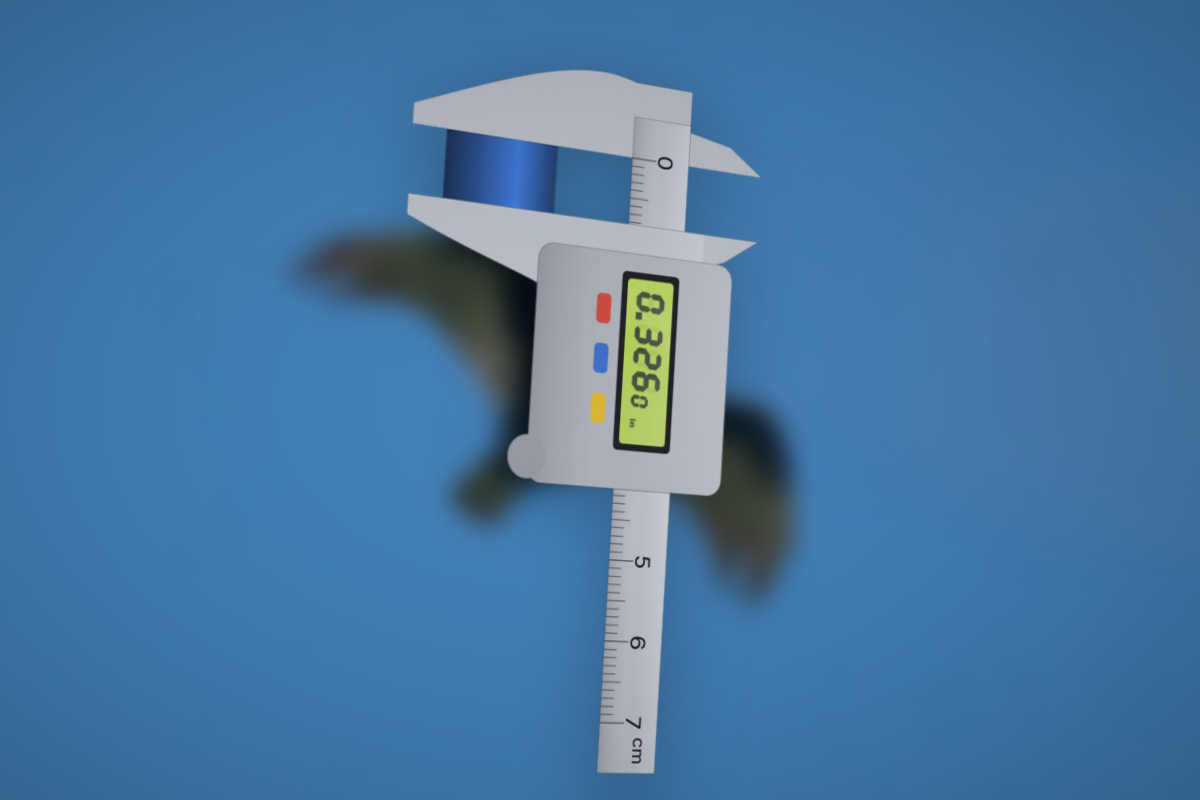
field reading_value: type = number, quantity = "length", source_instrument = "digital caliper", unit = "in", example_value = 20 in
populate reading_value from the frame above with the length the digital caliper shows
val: 0.3260 in
